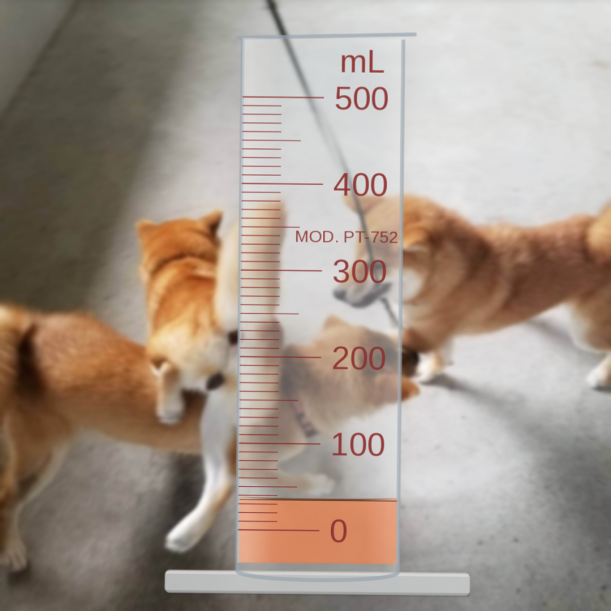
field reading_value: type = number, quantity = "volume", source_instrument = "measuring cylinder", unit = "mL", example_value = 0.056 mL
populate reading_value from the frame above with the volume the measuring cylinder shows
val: 35 mL
